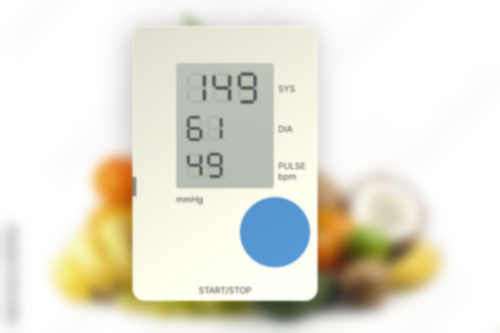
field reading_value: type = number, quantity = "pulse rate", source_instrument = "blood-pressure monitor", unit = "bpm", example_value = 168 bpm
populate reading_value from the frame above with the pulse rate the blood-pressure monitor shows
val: 49 bpm
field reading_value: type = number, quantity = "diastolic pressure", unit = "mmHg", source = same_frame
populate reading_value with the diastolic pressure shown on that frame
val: 61 mmHg
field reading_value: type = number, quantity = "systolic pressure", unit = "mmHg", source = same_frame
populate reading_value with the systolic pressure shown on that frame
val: 149 mmHg
